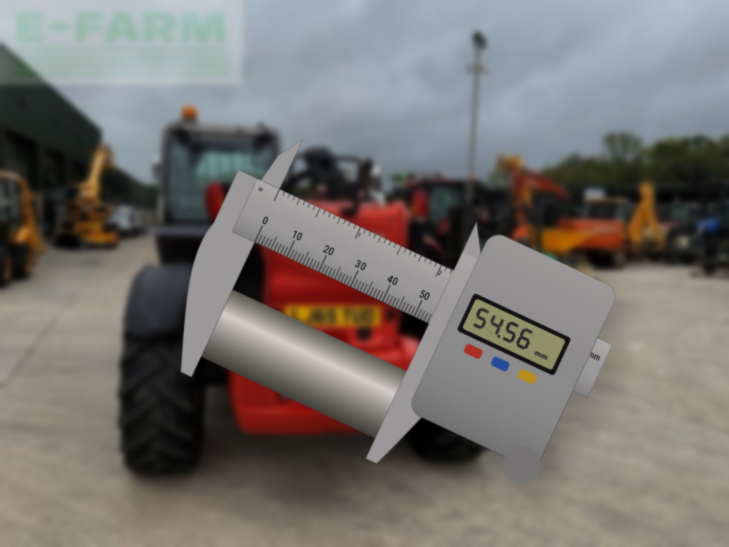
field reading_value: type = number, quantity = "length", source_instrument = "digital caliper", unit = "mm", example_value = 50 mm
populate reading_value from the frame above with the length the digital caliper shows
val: 54.56 mm
